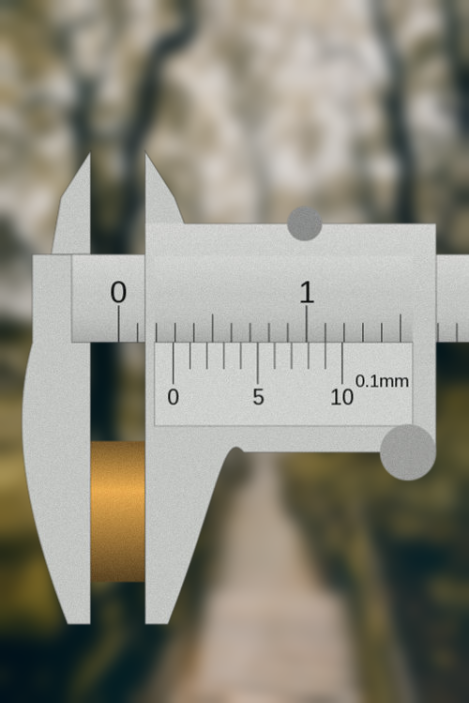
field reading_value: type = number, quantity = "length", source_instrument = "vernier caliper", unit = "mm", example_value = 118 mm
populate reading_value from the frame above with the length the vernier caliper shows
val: 2.9 mm
